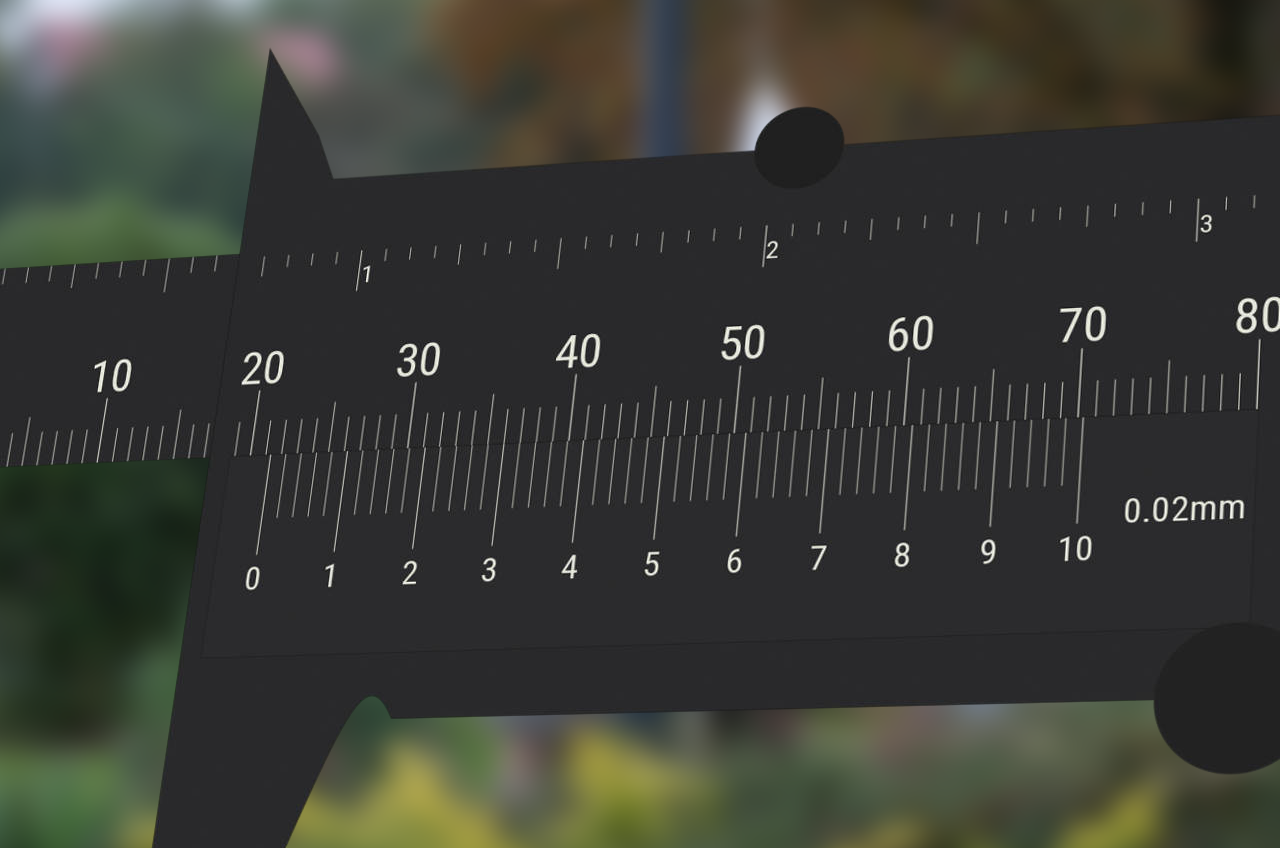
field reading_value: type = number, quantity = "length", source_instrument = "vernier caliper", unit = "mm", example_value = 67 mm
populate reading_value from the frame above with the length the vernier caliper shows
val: 21.3 mm
